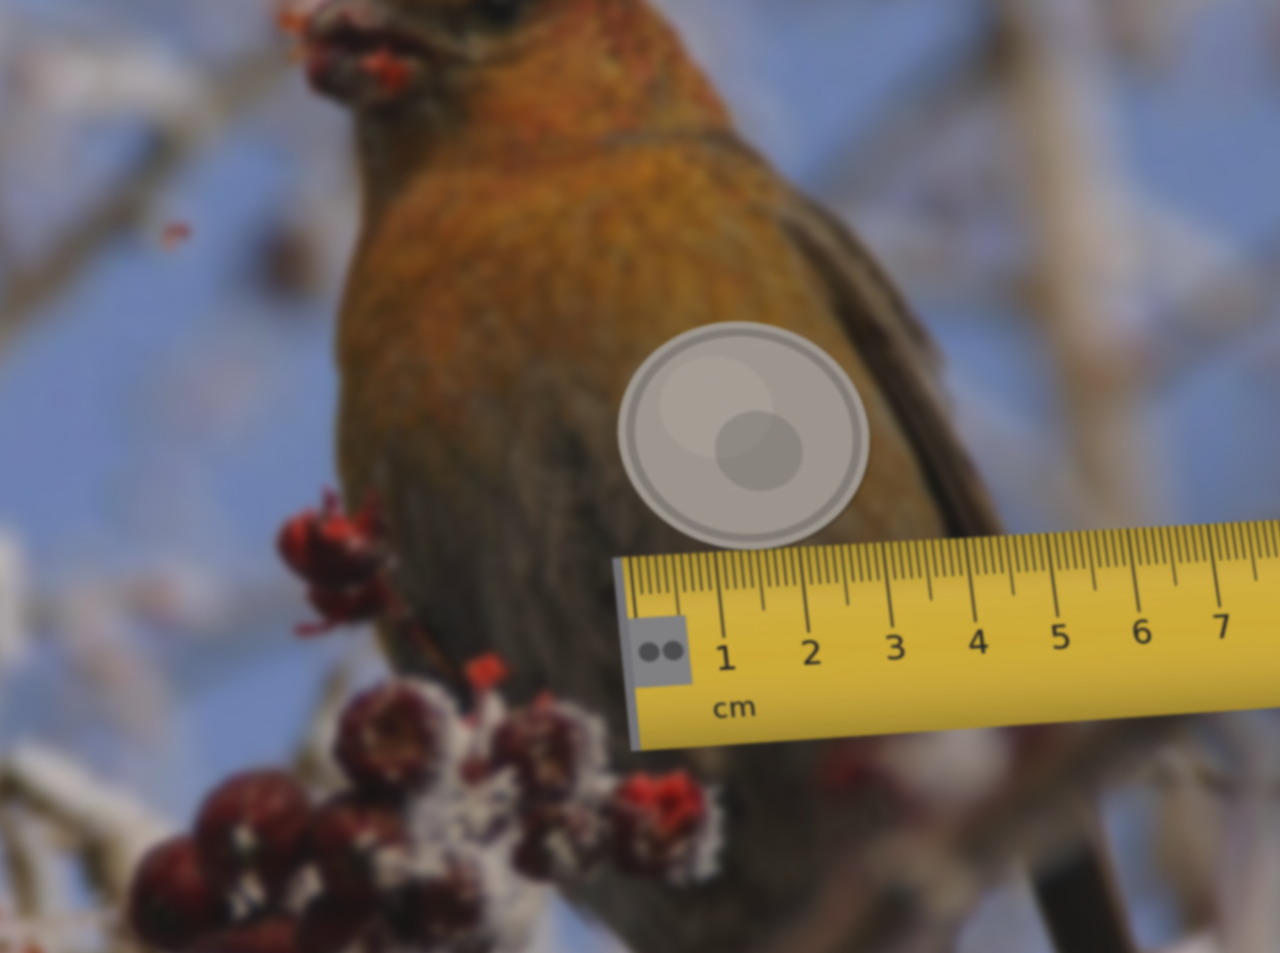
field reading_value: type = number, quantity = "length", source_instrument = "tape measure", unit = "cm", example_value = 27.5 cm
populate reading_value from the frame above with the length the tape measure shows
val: 3 cm
